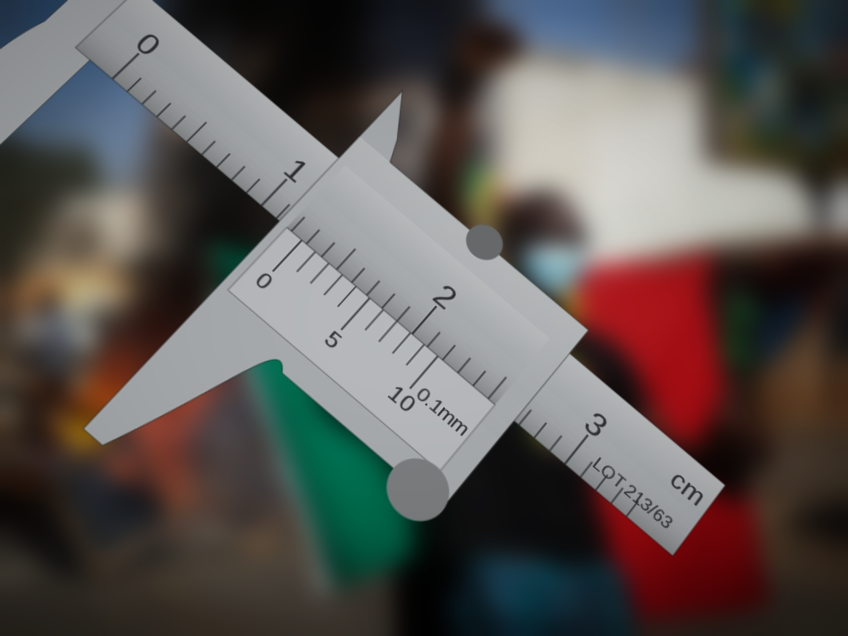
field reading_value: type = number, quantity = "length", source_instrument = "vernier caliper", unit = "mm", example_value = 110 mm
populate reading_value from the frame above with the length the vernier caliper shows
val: 12.7 mm
